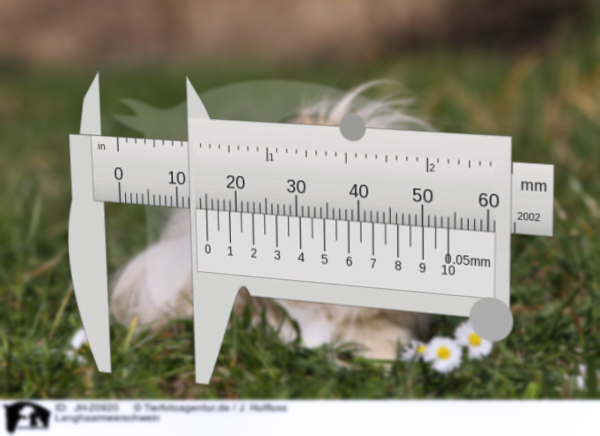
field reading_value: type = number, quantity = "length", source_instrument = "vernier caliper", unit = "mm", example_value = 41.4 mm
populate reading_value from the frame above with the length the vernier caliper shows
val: 15.0 mm
